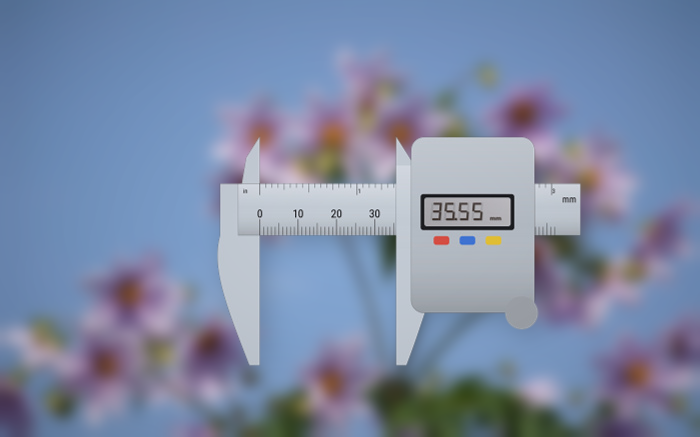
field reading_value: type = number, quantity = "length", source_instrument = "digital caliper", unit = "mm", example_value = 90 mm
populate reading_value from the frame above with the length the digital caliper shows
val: 35.55 mm
